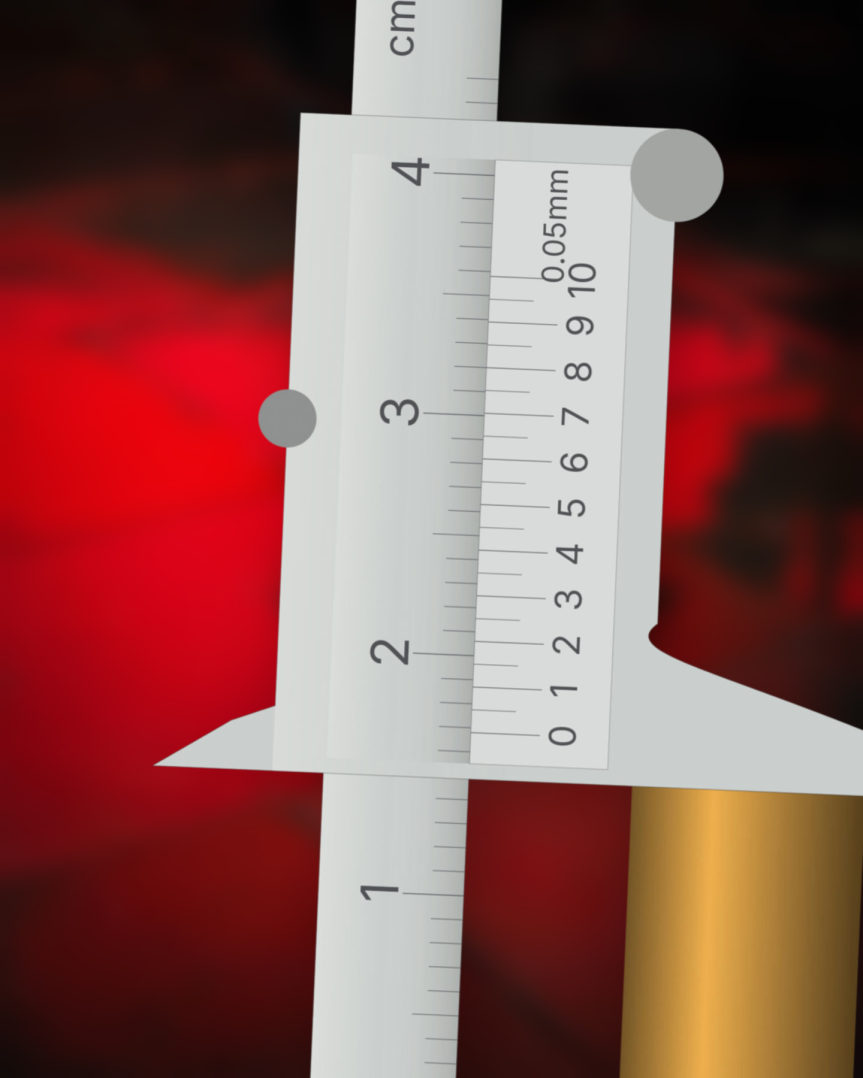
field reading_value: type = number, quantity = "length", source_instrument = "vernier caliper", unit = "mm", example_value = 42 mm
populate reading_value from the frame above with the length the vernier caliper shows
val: 16.80 mm
